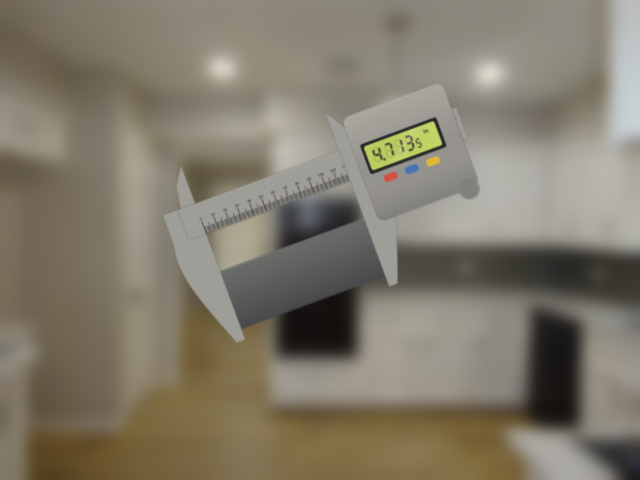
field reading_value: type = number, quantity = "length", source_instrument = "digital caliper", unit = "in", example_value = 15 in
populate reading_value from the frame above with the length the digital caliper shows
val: 4.7135 in
